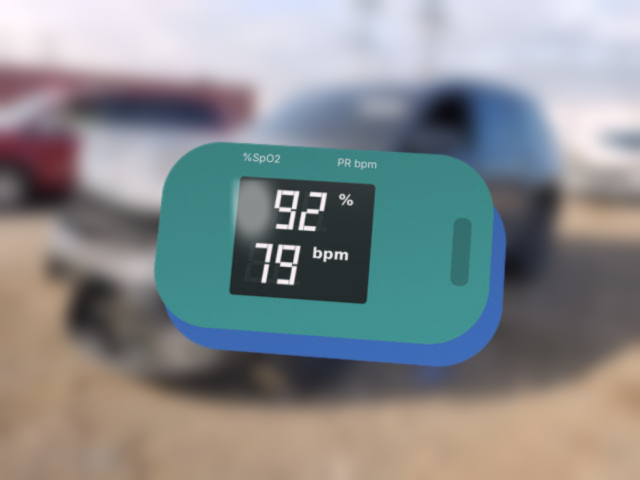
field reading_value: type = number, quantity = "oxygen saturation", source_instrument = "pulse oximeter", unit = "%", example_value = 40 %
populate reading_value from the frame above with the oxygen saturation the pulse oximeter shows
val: 92 %
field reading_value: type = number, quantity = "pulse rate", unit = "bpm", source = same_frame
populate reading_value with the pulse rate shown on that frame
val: 79 bpm
